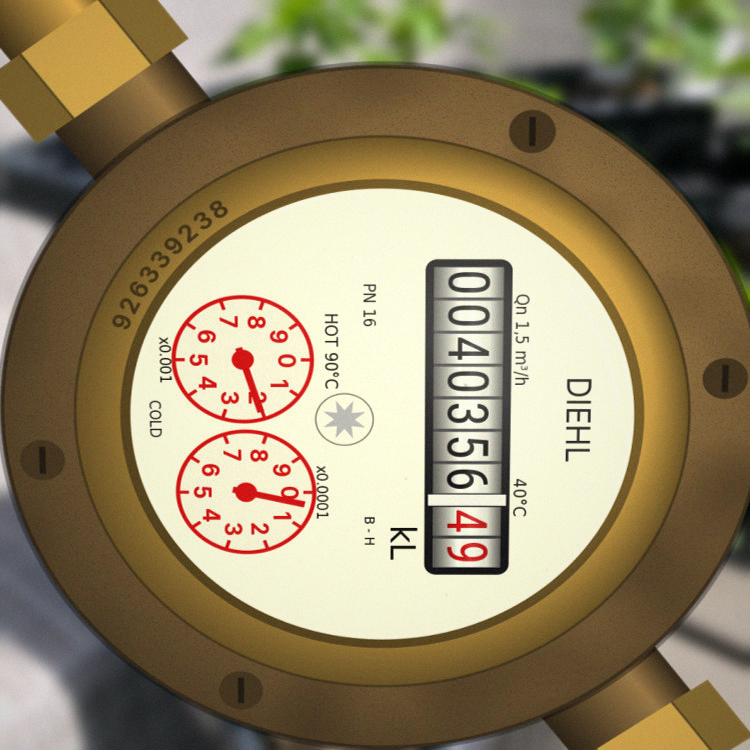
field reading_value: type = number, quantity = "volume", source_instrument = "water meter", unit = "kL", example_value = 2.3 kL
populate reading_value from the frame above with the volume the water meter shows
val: 40356.4920 kL
